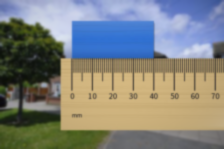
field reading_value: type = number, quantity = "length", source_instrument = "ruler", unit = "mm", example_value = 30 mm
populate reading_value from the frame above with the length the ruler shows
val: 40 mm
